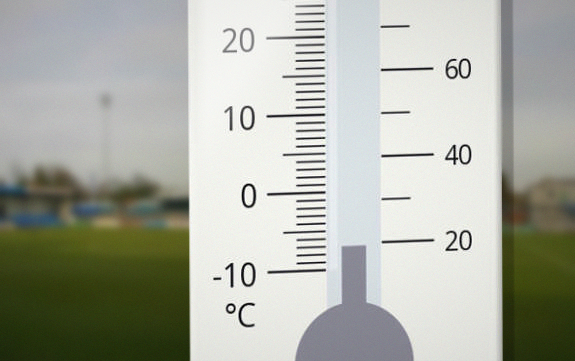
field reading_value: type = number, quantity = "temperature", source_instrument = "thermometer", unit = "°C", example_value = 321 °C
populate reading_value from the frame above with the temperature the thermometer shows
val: -7 °C
